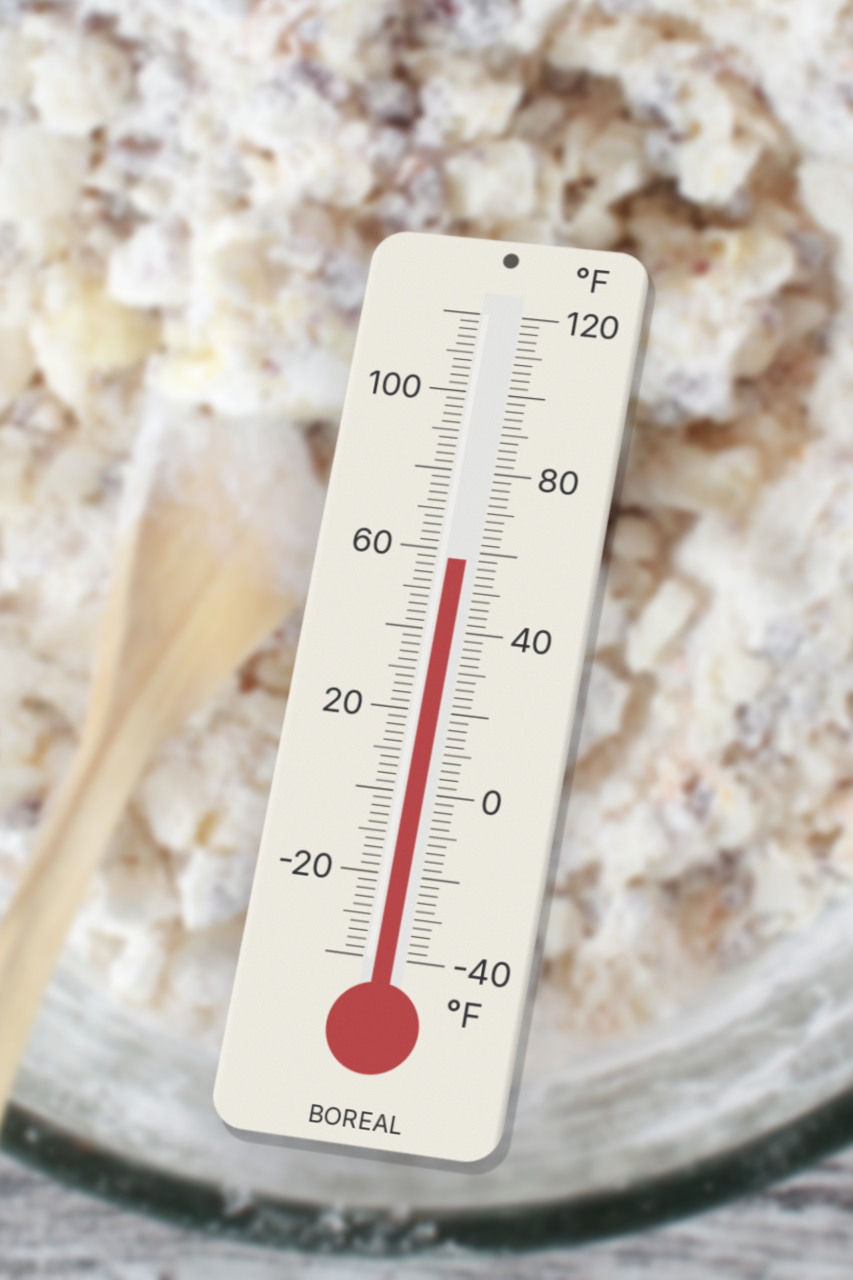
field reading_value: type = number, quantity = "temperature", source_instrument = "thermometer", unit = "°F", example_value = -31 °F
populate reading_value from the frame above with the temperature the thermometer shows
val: 58 °F
